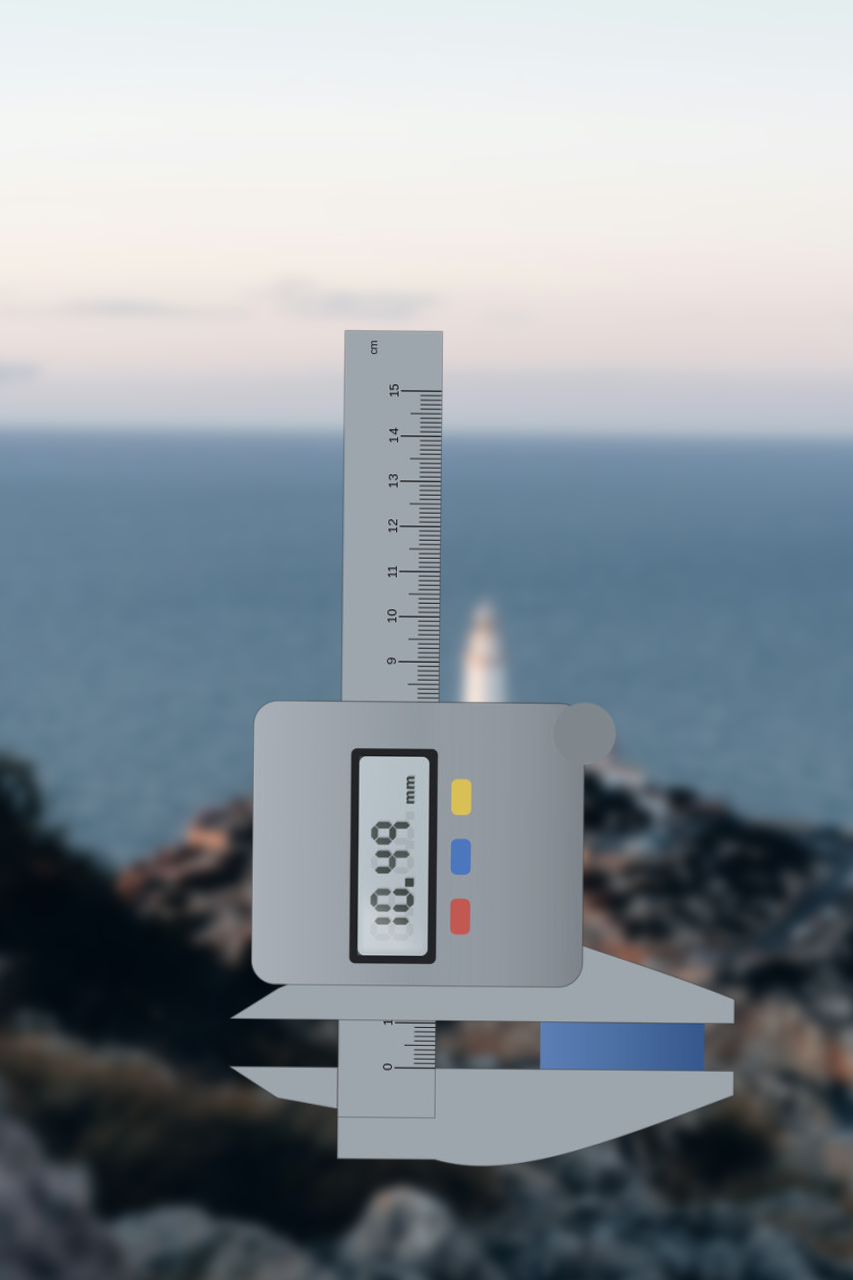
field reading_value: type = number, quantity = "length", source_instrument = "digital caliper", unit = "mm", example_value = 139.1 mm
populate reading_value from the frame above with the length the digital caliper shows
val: 10.49 mm
